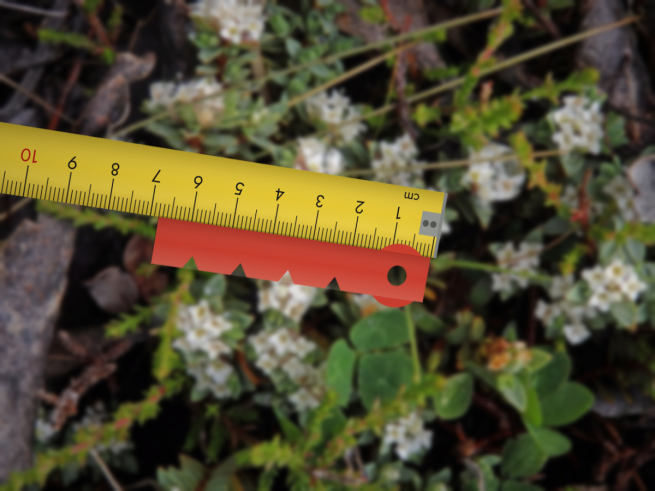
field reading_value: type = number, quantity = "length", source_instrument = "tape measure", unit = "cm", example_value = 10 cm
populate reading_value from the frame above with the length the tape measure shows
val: 6.8 cm
